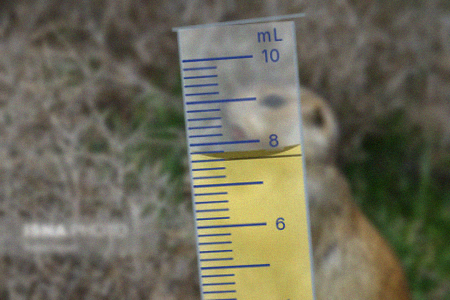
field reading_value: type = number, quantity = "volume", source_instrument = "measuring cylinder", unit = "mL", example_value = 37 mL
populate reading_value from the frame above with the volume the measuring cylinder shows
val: 7.6 mL
